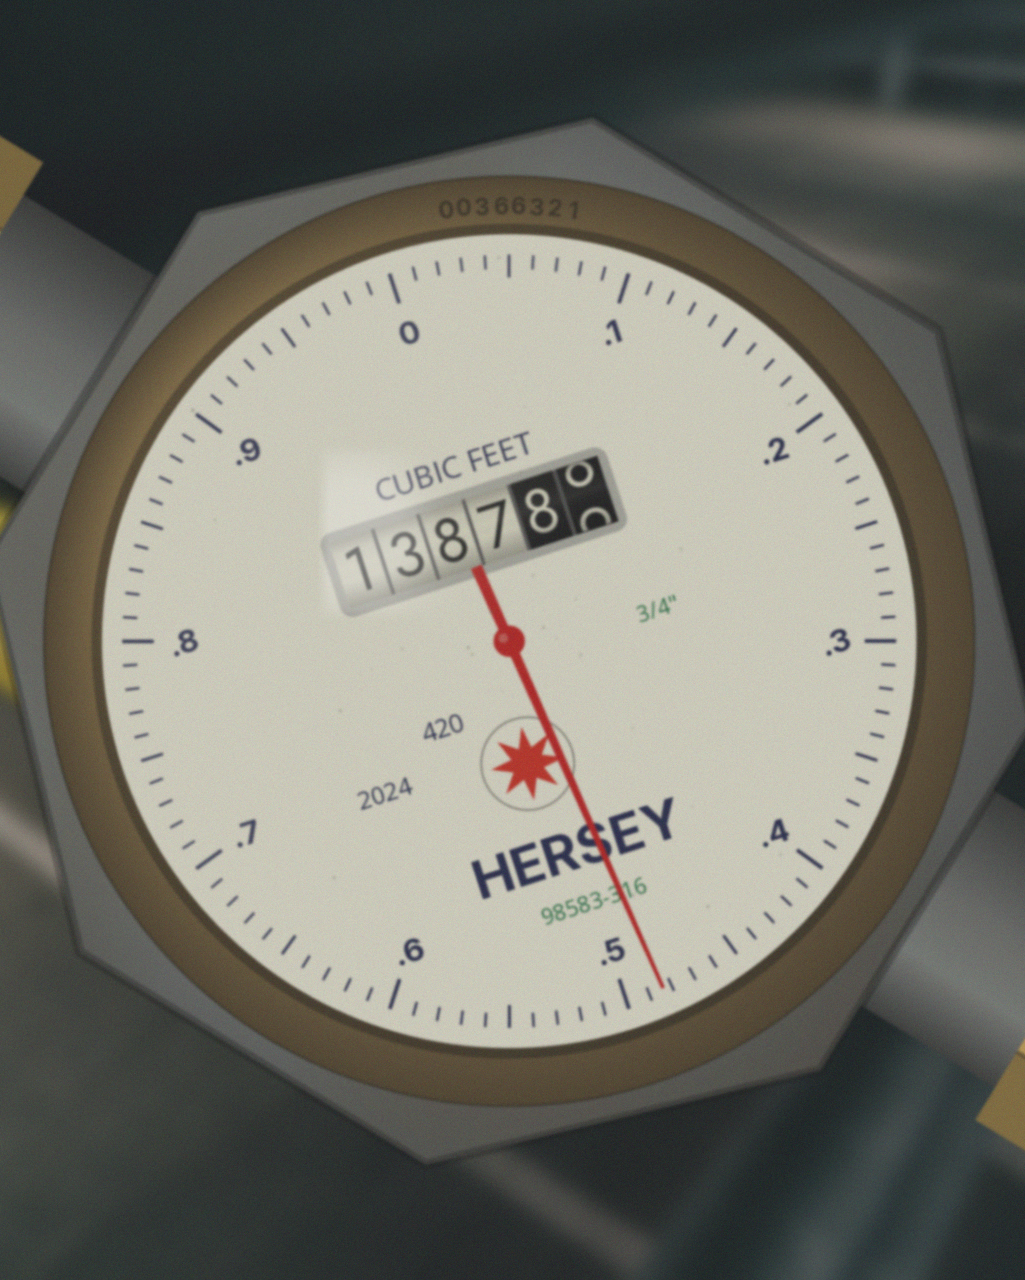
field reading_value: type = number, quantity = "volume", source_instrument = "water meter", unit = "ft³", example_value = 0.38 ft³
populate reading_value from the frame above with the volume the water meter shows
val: 138788.48 ft³
